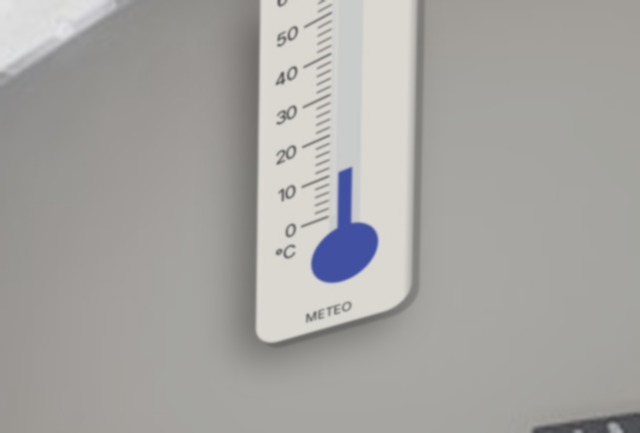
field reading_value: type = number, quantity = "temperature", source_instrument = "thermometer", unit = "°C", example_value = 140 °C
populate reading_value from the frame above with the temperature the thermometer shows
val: 10 °C
